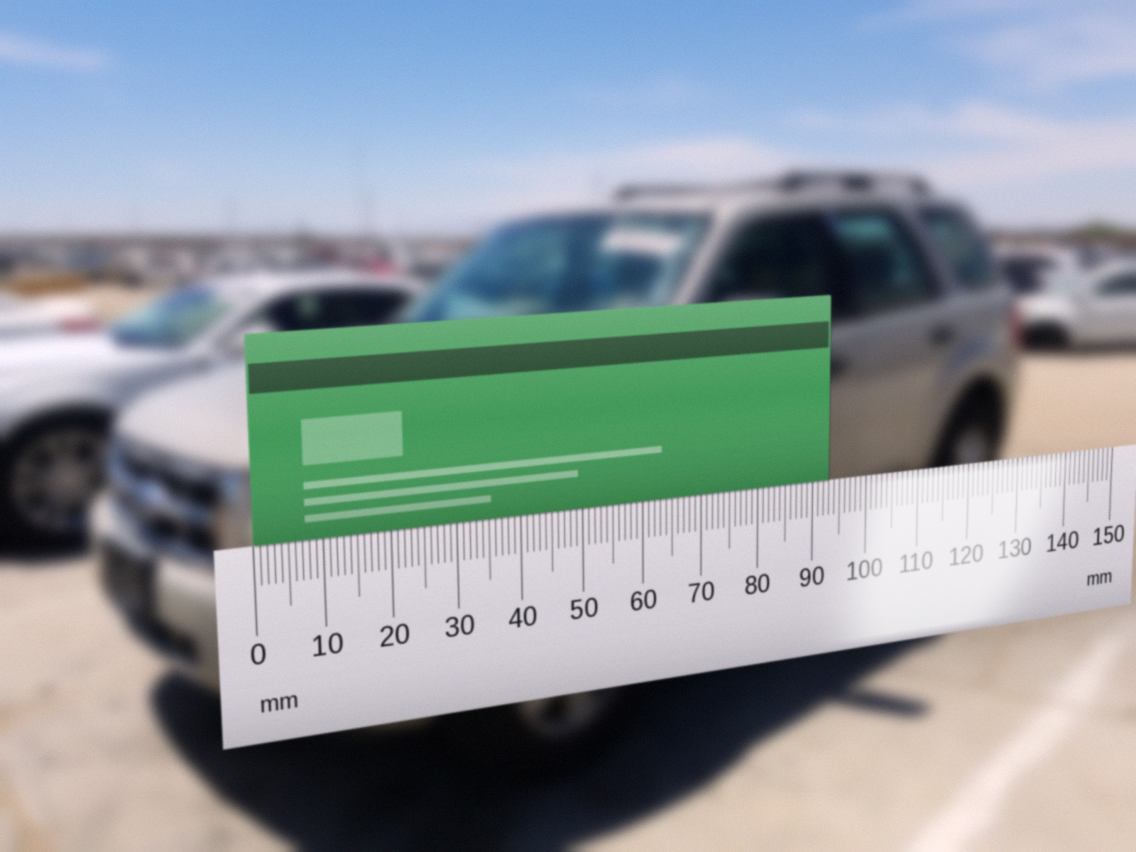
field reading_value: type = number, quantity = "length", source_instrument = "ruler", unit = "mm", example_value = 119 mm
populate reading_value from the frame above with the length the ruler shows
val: 93 mm
